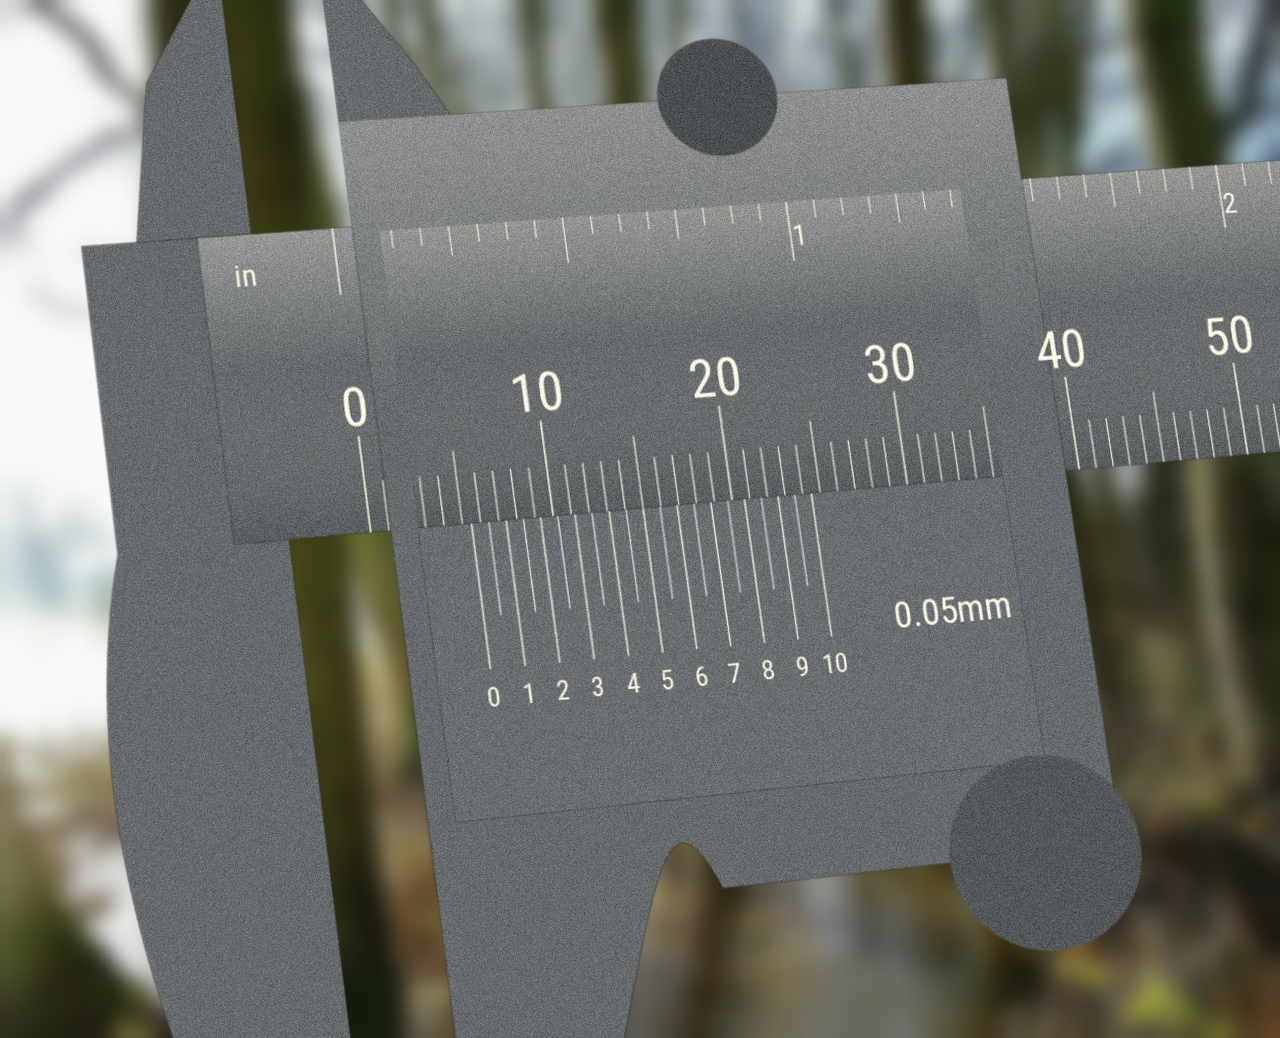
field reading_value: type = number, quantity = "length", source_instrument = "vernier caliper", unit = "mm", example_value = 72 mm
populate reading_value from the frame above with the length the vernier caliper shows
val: 5.5 mm
